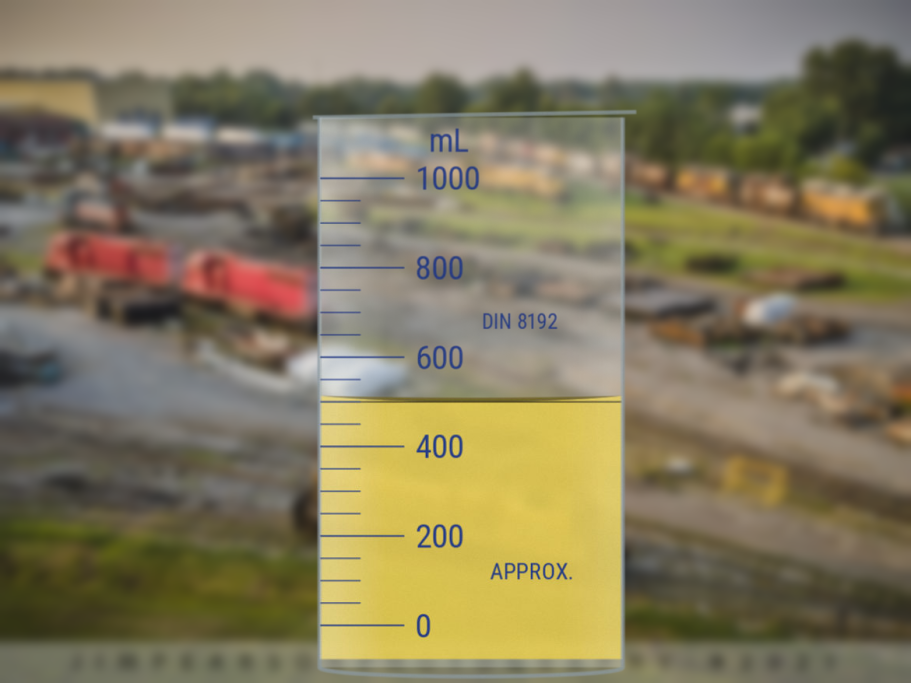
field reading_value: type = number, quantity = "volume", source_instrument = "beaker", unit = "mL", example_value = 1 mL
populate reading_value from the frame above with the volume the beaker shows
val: 500 mL
